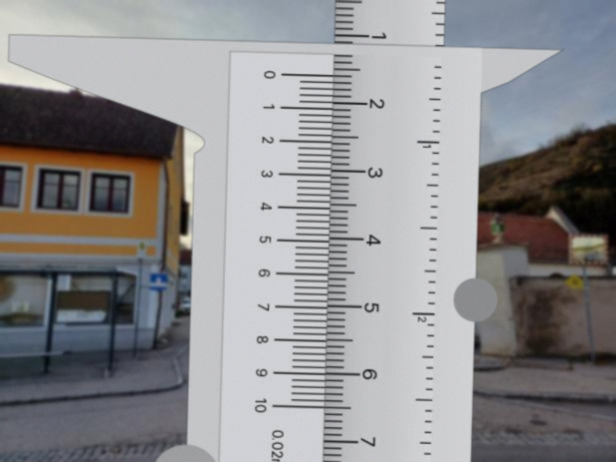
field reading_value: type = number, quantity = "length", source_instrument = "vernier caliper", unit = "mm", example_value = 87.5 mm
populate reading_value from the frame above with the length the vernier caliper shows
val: 16.0 mm
